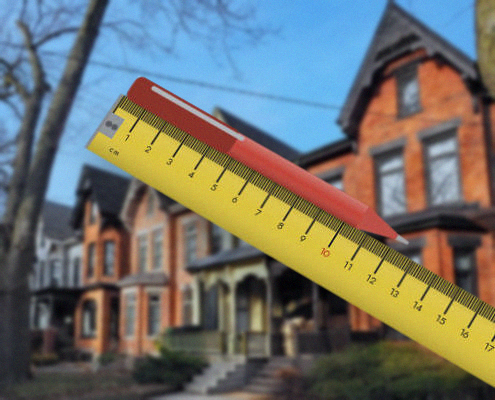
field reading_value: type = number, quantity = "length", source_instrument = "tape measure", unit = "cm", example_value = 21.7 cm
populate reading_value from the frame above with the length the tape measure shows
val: 12.5 cm
